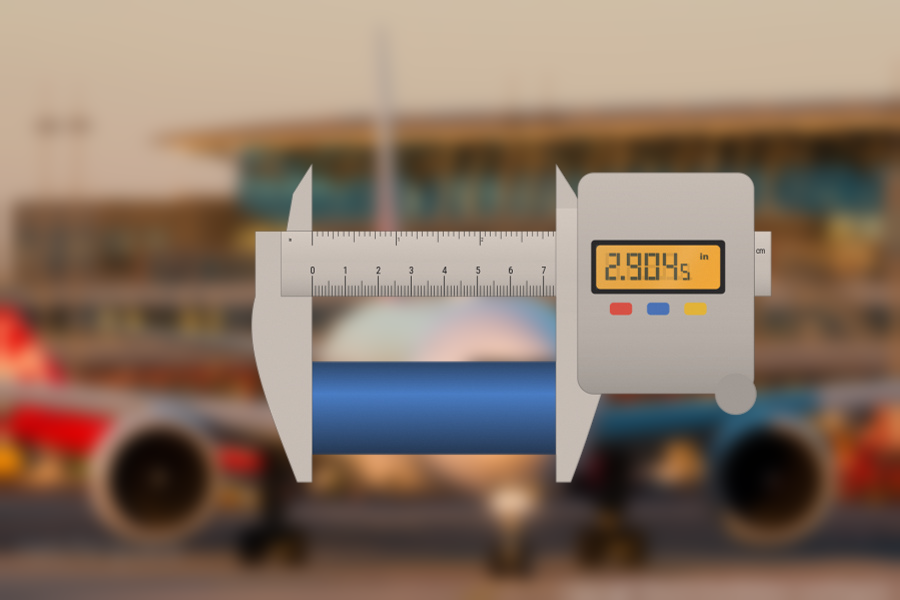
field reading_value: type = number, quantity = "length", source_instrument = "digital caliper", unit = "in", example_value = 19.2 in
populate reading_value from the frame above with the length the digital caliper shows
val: 2.9045 in
